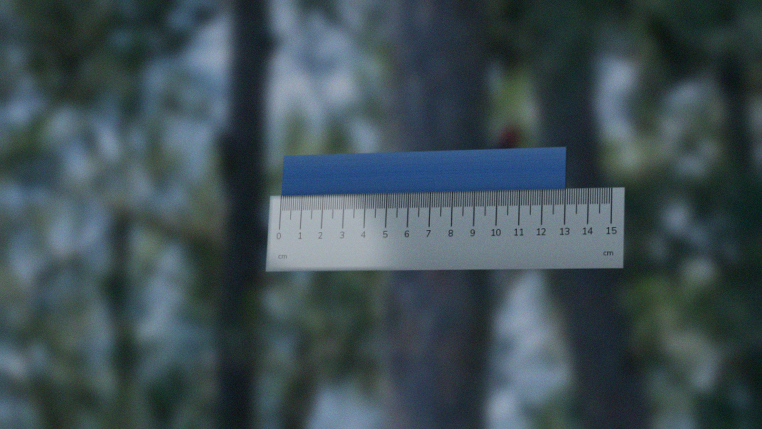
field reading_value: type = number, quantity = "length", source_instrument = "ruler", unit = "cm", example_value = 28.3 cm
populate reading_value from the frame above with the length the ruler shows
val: 13 cm
